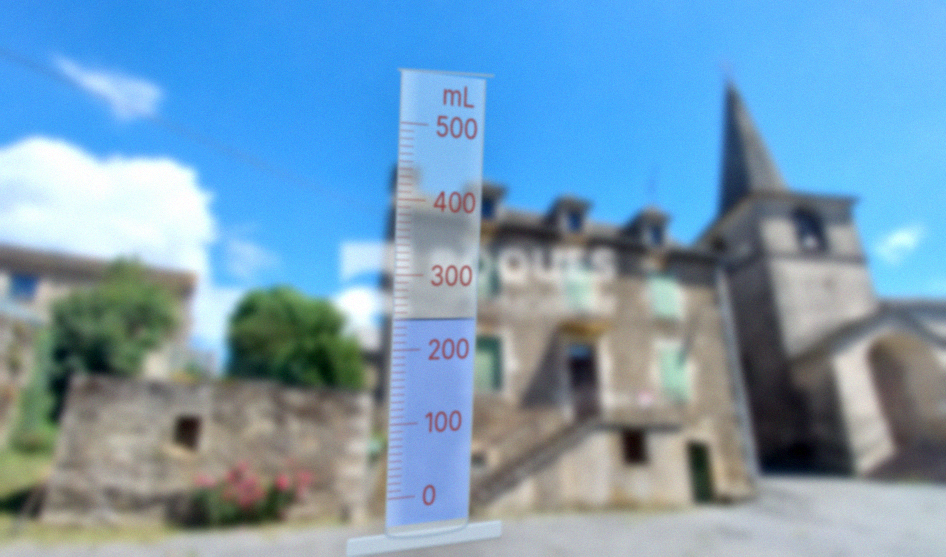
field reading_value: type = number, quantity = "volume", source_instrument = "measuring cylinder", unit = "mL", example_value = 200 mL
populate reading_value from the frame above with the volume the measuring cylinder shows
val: 240 mL
